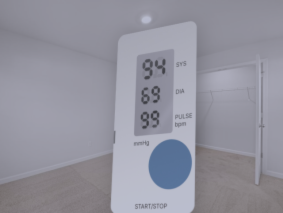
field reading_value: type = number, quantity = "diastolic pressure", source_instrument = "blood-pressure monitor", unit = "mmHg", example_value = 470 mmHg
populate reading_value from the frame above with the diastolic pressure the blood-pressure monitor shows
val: 69 mmHg
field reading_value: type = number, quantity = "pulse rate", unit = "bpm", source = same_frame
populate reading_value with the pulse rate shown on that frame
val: 99 bpm
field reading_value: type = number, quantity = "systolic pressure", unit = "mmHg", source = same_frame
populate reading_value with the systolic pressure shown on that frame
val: 94 mmHg
